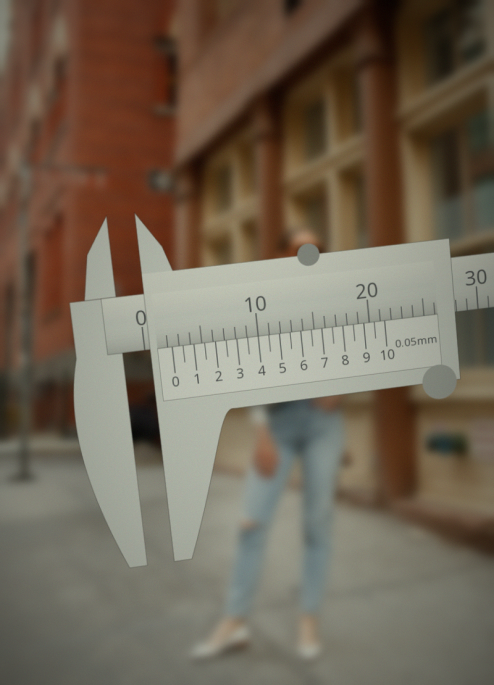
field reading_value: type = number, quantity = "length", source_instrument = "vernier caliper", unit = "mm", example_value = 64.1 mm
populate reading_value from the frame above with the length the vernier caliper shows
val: 2.4 mm
